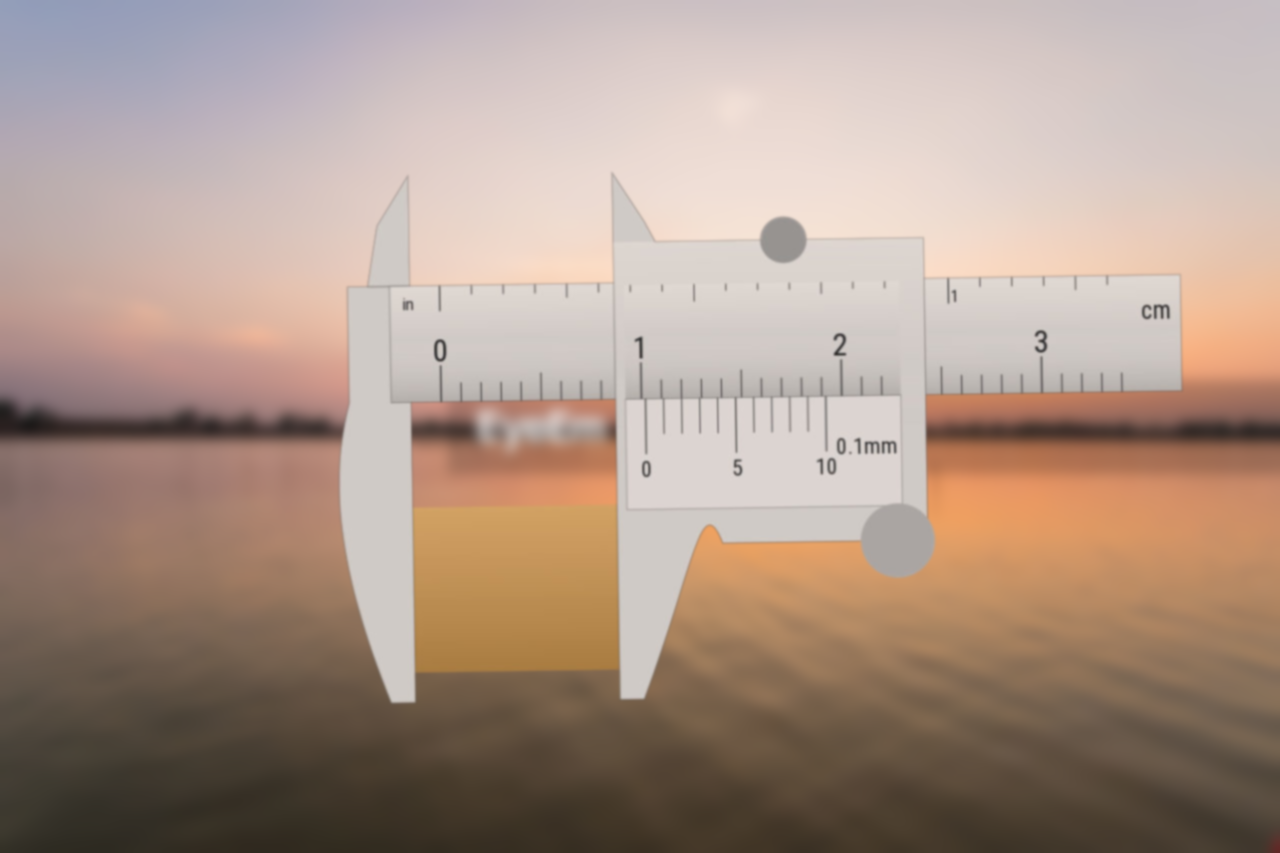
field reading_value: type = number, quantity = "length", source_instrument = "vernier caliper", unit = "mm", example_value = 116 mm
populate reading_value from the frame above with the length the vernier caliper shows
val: 10.2 mm
